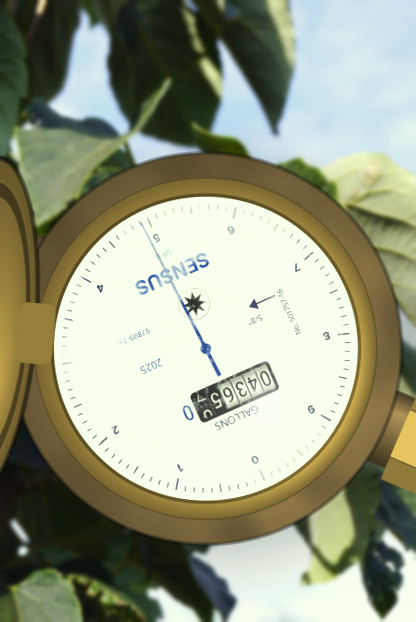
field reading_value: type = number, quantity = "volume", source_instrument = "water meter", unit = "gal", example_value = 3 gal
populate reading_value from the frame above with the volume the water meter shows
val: 436564.9 gal
